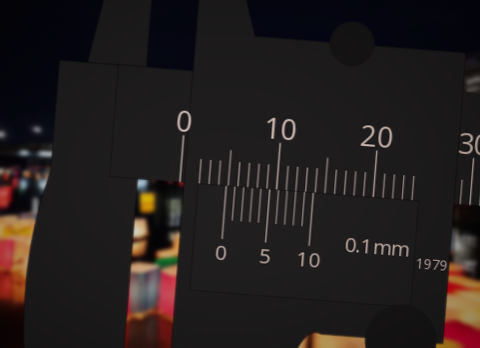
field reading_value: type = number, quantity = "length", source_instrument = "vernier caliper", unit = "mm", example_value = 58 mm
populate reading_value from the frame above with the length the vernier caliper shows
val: 4.8 mm
